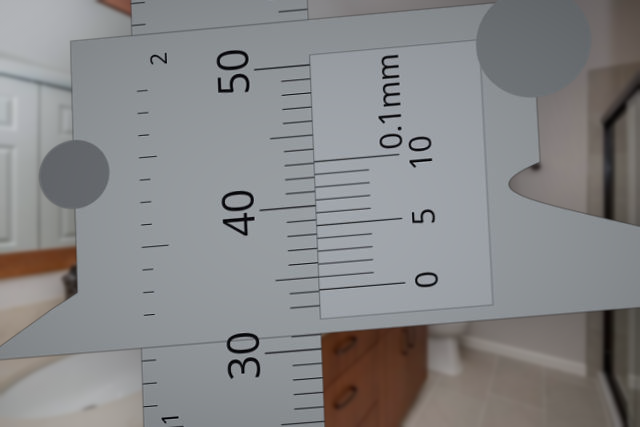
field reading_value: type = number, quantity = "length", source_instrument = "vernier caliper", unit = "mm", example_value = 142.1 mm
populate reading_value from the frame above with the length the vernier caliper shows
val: 34.1 mm
